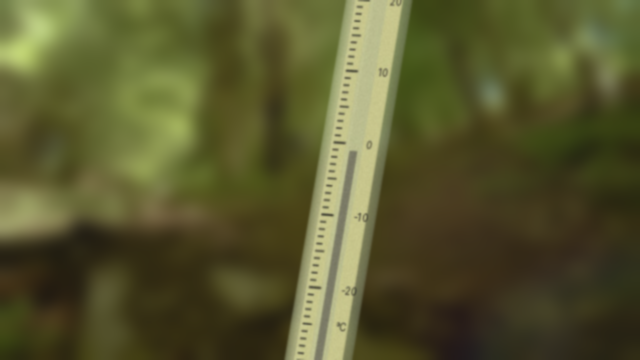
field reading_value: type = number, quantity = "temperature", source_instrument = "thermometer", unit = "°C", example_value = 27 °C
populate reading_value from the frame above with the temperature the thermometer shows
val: -1 °C
